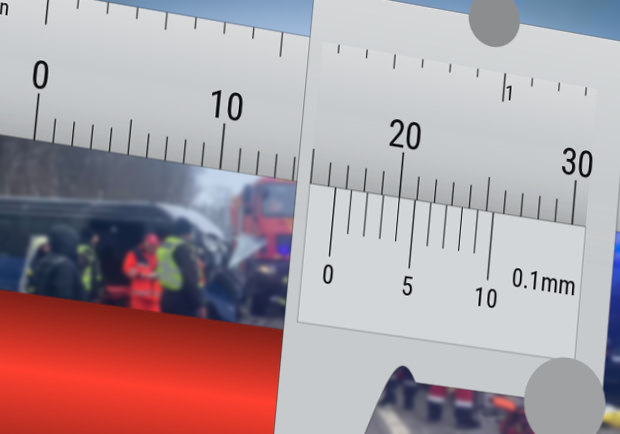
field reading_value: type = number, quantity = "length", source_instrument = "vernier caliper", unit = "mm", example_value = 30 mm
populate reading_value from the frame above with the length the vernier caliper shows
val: 16.4 mm
